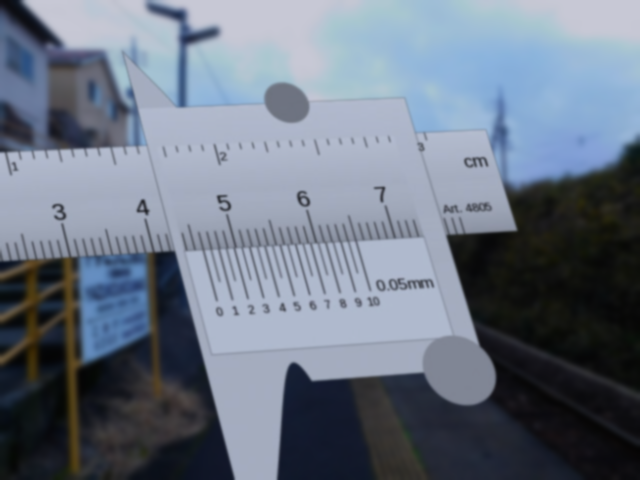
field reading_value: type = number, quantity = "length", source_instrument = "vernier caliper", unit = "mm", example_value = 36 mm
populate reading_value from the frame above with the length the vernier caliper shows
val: 46.0 mm
